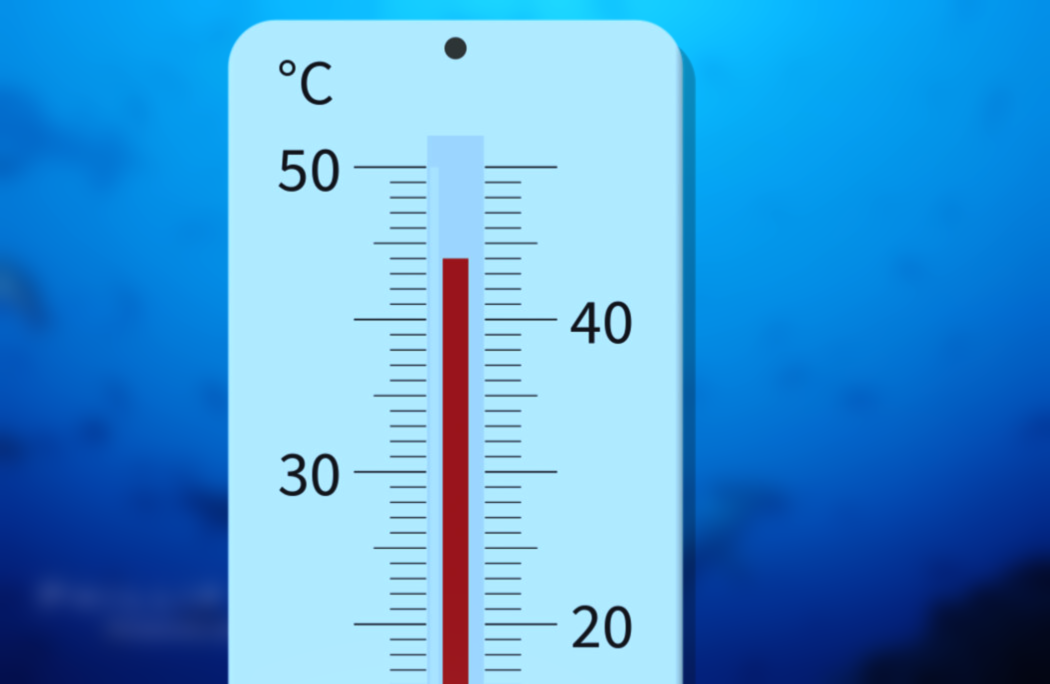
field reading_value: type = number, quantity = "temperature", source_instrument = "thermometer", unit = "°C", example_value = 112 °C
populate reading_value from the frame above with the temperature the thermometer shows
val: 44 °C
